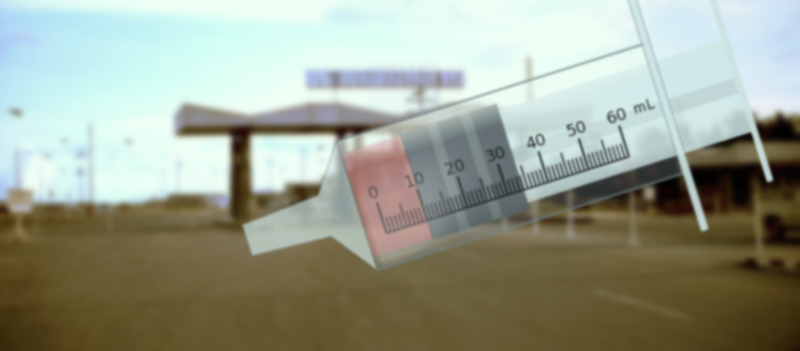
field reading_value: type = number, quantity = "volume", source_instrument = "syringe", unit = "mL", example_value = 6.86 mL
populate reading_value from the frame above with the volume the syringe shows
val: 10 mL
